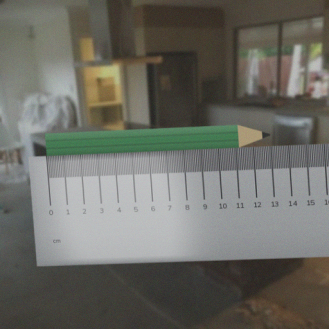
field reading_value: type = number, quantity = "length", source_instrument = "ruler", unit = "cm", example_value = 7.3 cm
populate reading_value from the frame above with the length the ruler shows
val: 13 cm
